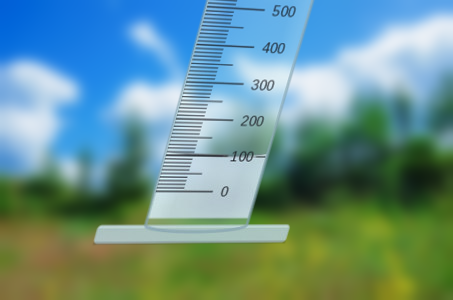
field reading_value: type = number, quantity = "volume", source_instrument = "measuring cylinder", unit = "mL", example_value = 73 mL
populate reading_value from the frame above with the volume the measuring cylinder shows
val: 100 mL
